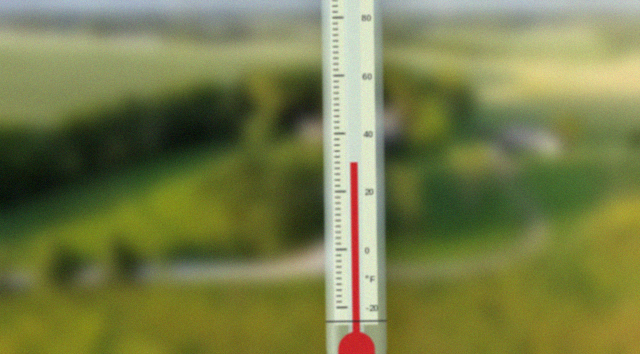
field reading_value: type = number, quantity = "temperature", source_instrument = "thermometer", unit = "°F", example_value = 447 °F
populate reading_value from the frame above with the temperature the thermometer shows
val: 30 °F
